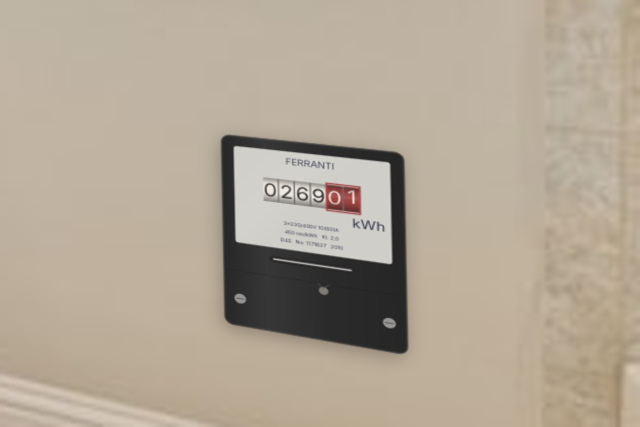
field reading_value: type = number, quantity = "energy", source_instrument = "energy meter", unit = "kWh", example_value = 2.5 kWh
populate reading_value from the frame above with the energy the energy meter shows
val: 269.01 kWh
